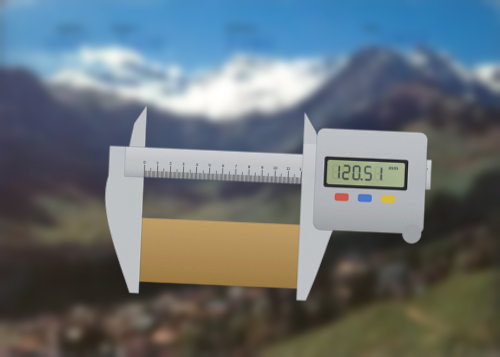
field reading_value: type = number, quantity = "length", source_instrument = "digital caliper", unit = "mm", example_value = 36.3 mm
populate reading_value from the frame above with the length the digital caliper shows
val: 120.51 mm
